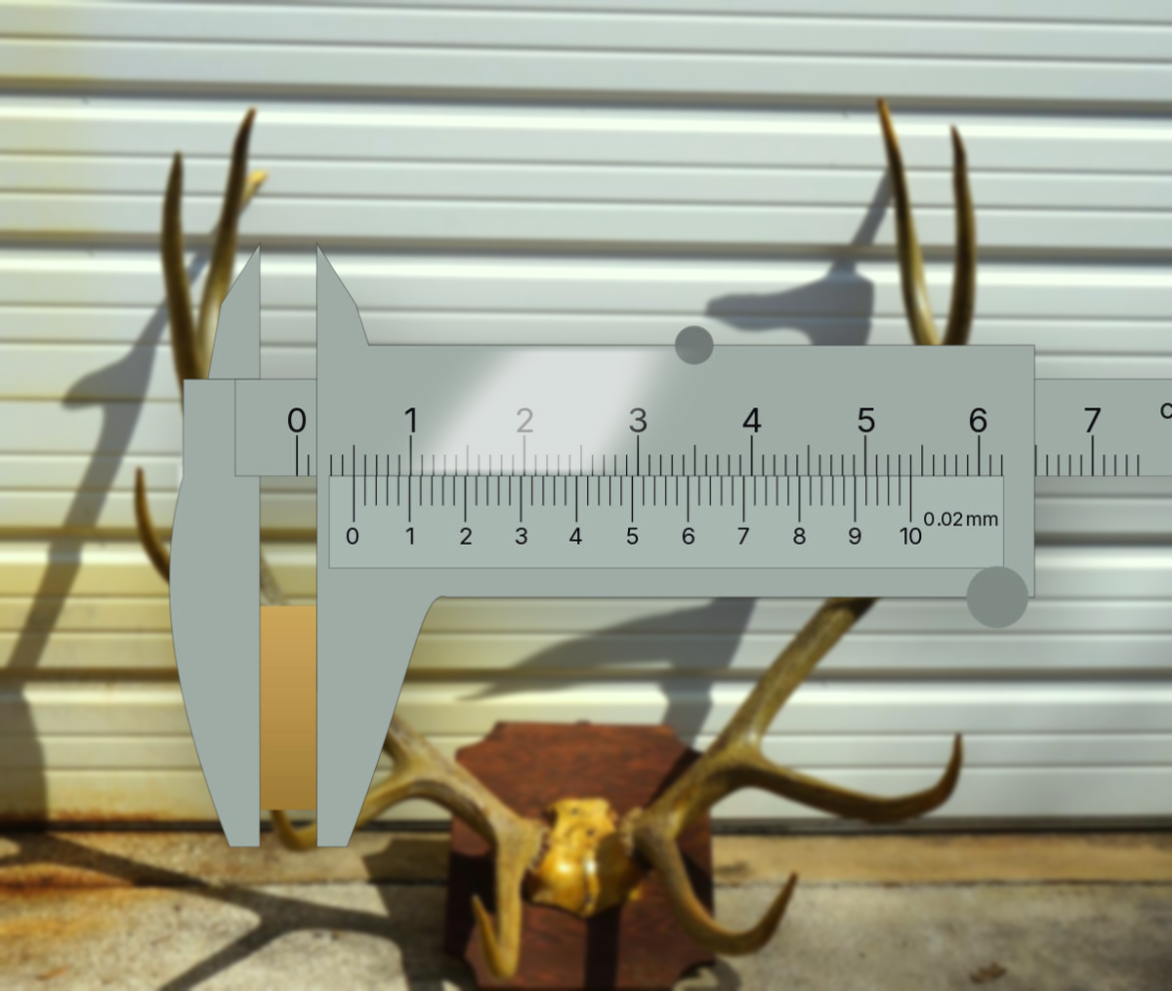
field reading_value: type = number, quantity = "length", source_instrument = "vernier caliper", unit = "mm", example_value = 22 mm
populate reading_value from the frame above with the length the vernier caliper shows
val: 5.0 mm
